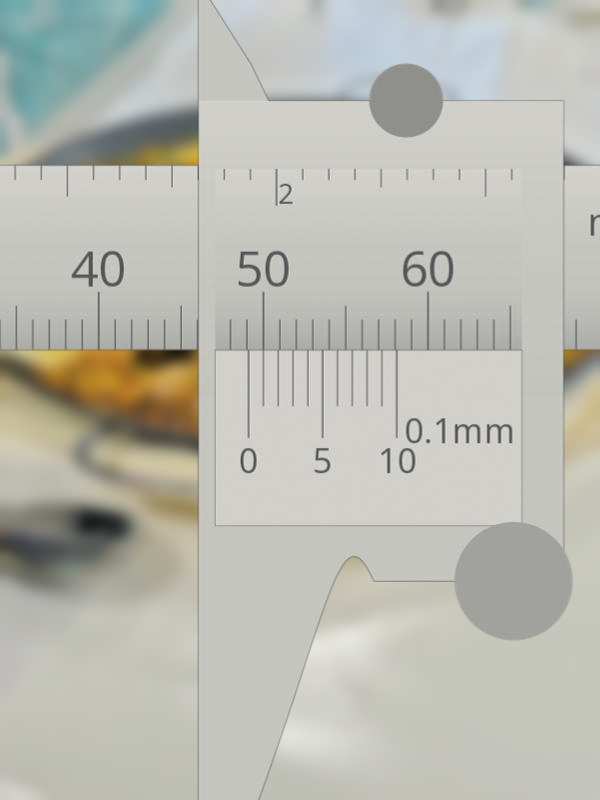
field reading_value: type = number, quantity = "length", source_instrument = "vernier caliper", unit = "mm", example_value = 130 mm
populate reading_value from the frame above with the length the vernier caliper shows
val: 49.1 mm
